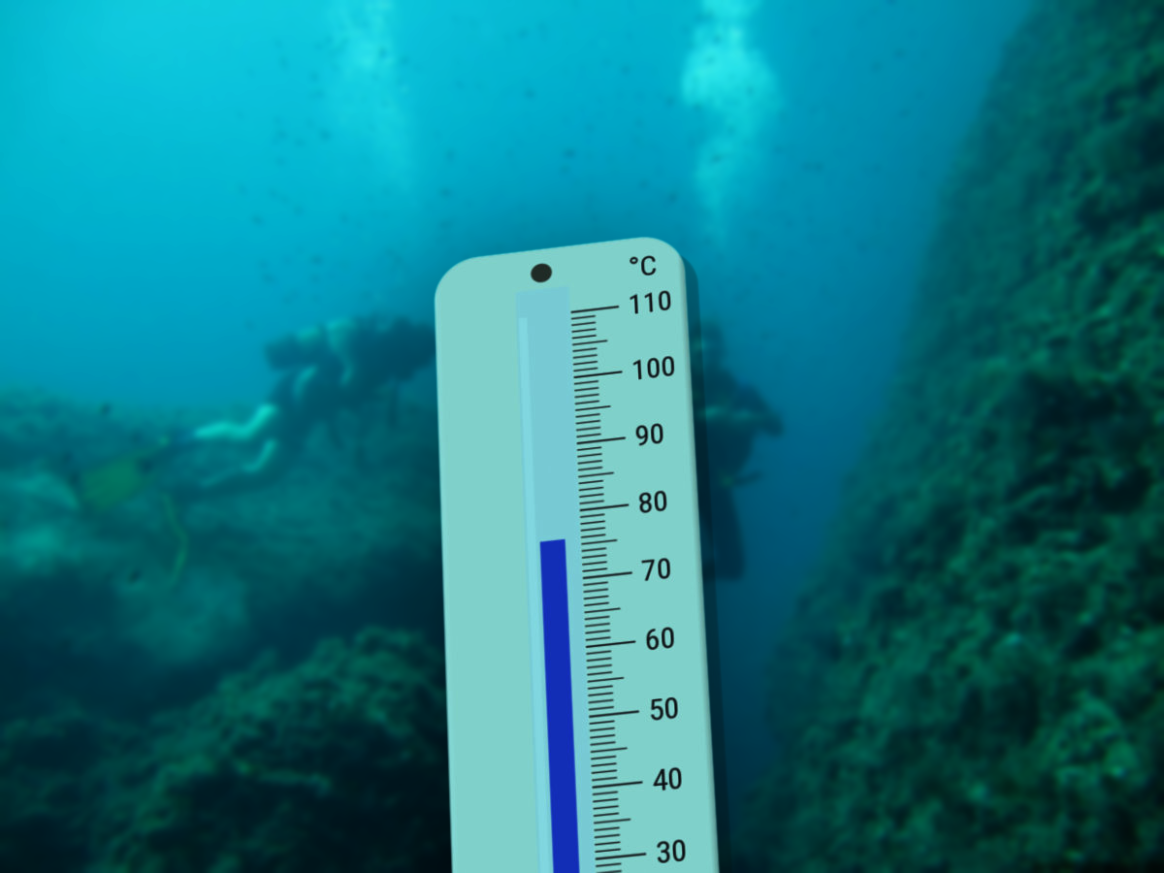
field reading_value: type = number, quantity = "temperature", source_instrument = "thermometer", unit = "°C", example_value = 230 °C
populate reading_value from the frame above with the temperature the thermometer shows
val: 76 °C
